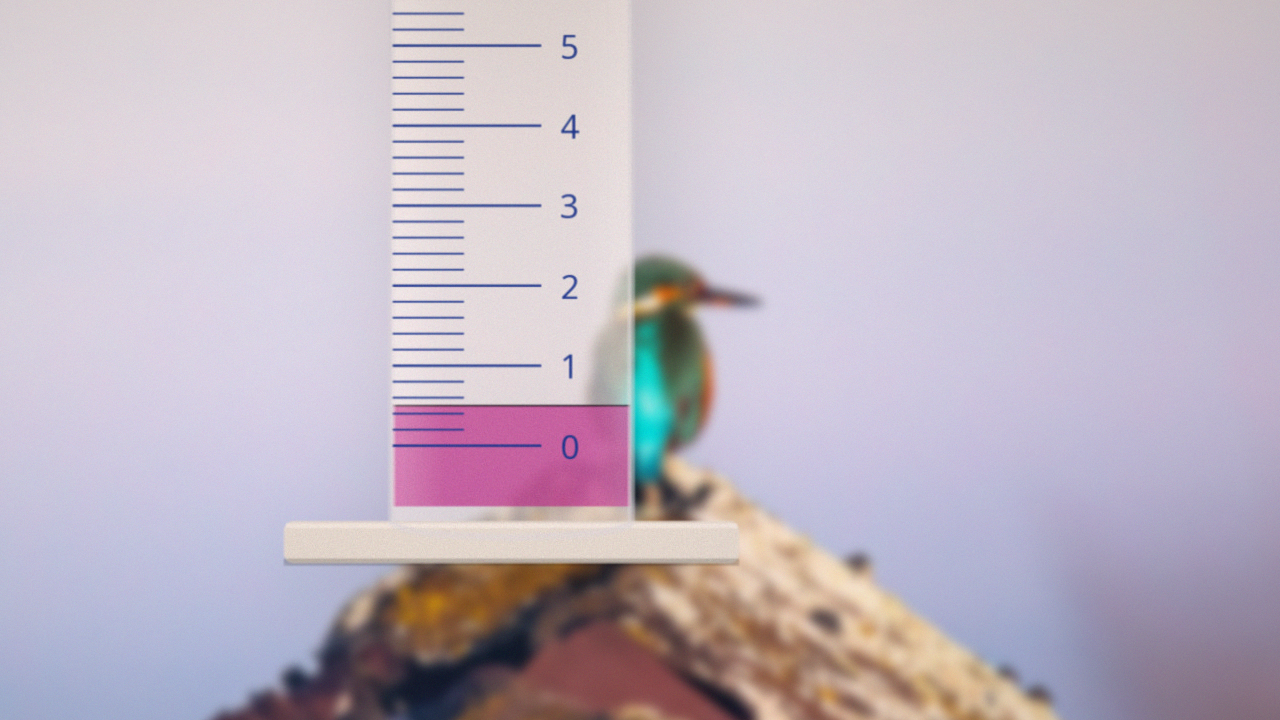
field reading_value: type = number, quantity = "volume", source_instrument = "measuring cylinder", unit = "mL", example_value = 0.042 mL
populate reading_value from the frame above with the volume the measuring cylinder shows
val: 0.5 mL
